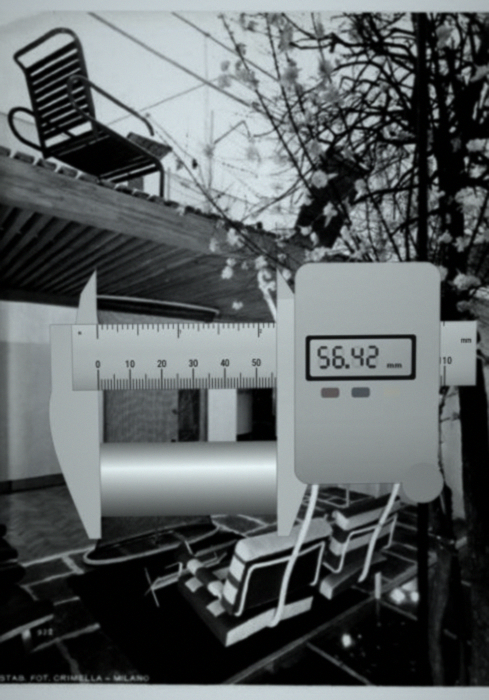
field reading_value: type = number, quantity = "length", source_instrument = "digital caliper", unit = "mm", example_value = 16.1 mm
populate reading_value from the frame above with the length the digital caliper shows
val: 56.42 mm
